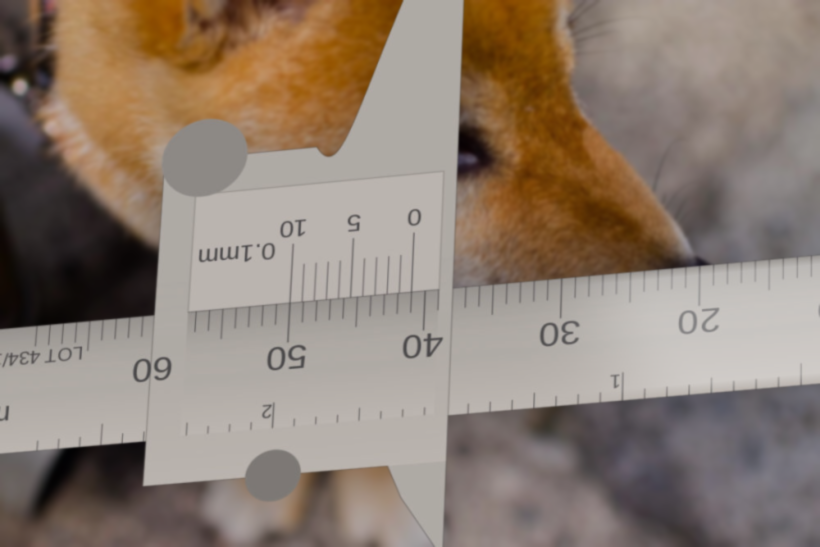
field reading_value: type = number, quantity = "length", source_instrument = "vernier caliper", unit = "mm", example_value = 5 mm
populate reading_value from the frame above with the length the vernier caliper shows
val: 41.0 mm
